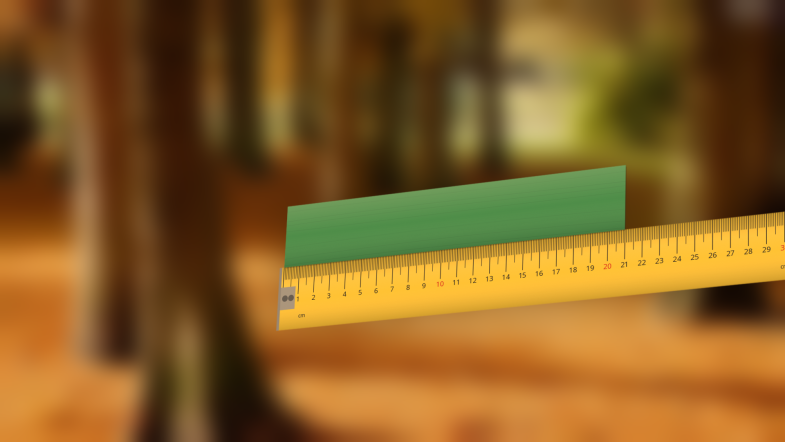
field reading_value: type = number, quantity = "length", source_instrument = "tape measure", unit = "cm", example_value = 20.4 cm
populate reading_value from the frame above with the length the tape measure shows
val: 21 cm
